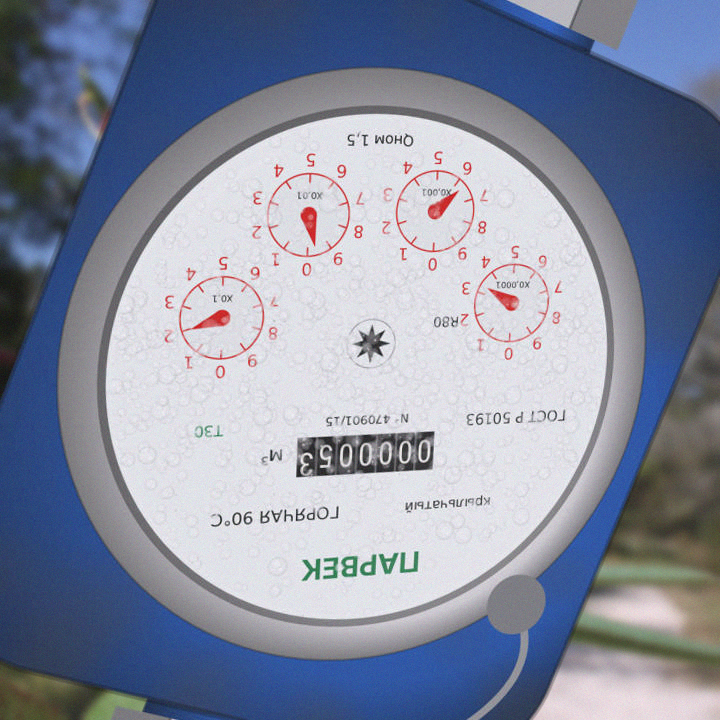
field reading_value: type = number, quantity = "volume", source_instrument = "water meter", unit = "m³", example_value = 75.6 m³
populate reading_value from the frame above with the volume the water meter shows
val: 53.1963 m³
